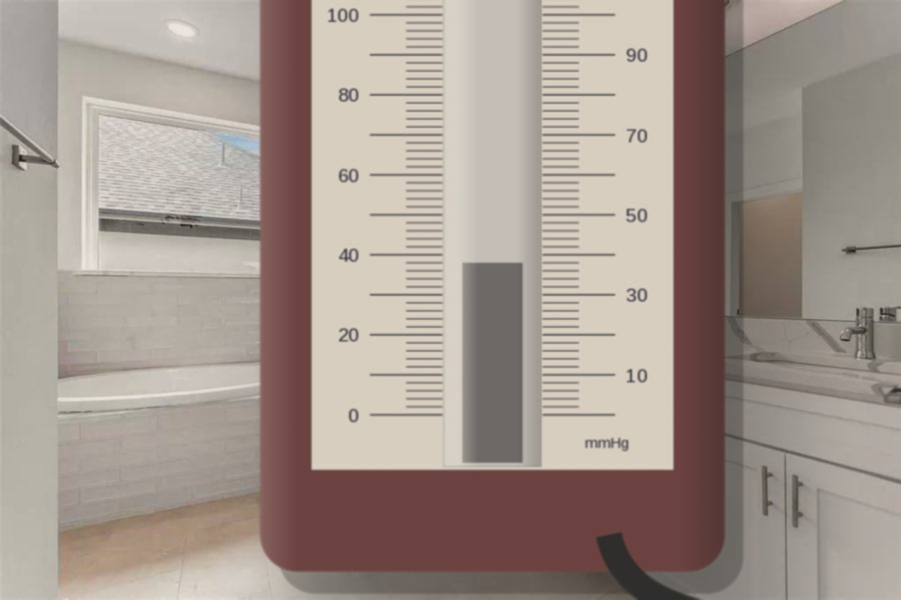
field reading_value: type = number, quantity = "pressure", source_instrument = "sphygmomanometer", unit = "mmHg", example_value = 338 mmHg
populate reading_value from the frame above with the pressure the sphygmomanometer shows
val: 38 mmHg
